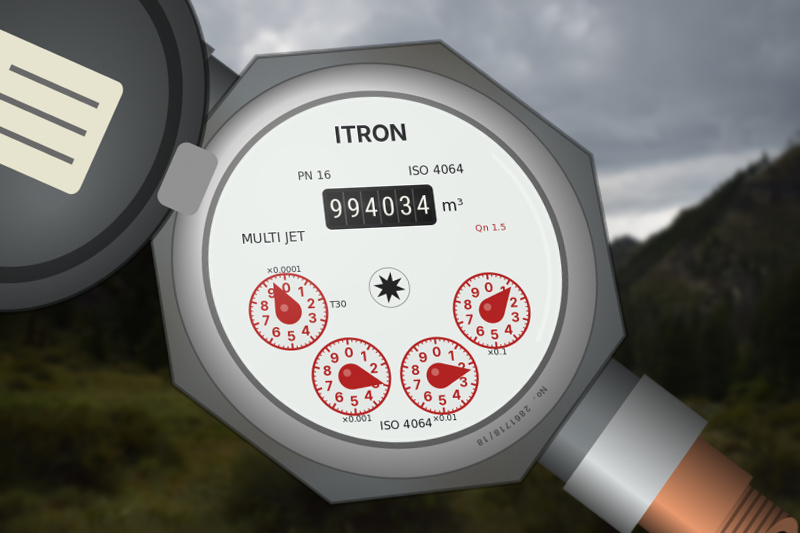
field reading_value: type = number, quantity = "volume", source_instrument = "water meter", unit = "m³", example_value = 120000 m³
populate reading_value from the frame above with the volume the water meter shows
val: 994034.1229 m³
